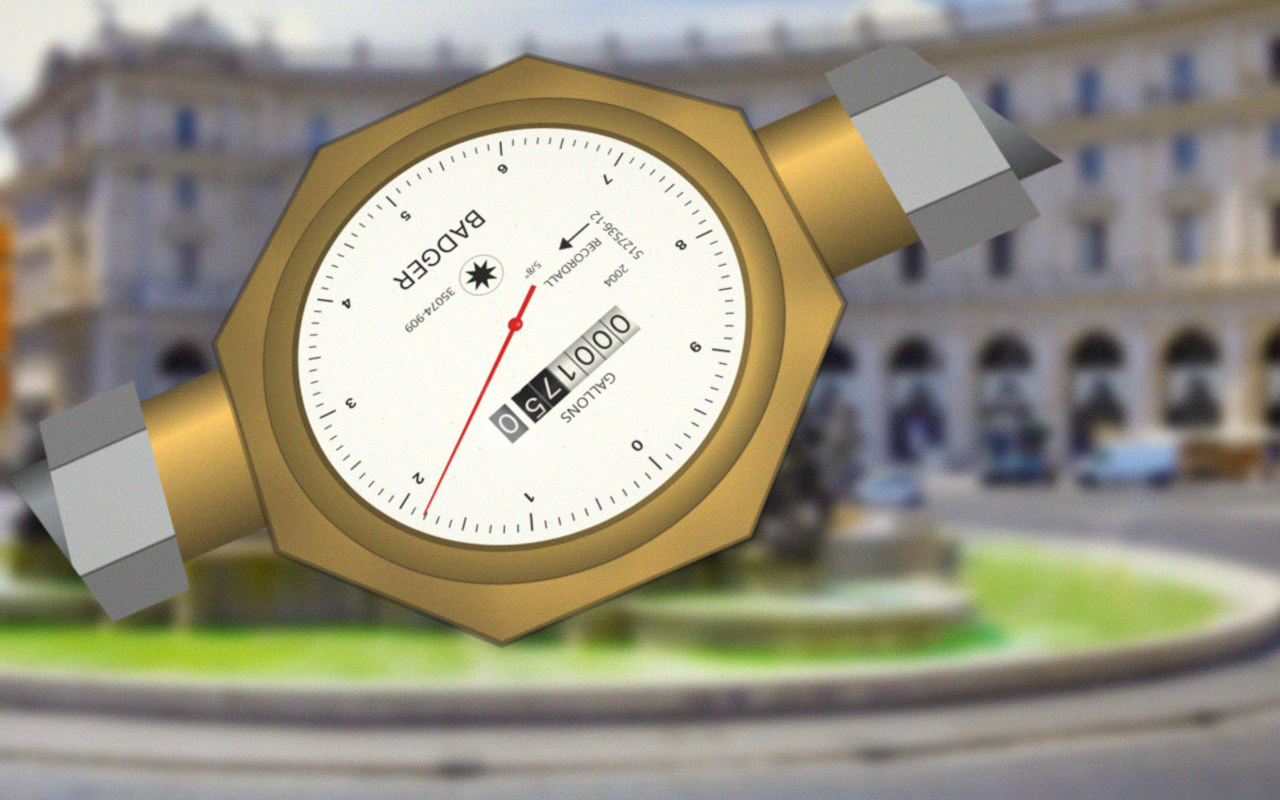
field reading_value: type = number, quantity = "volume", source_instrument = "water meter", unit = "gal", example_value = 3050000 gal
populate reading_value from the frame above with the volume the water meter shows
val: 1751.8 gal
